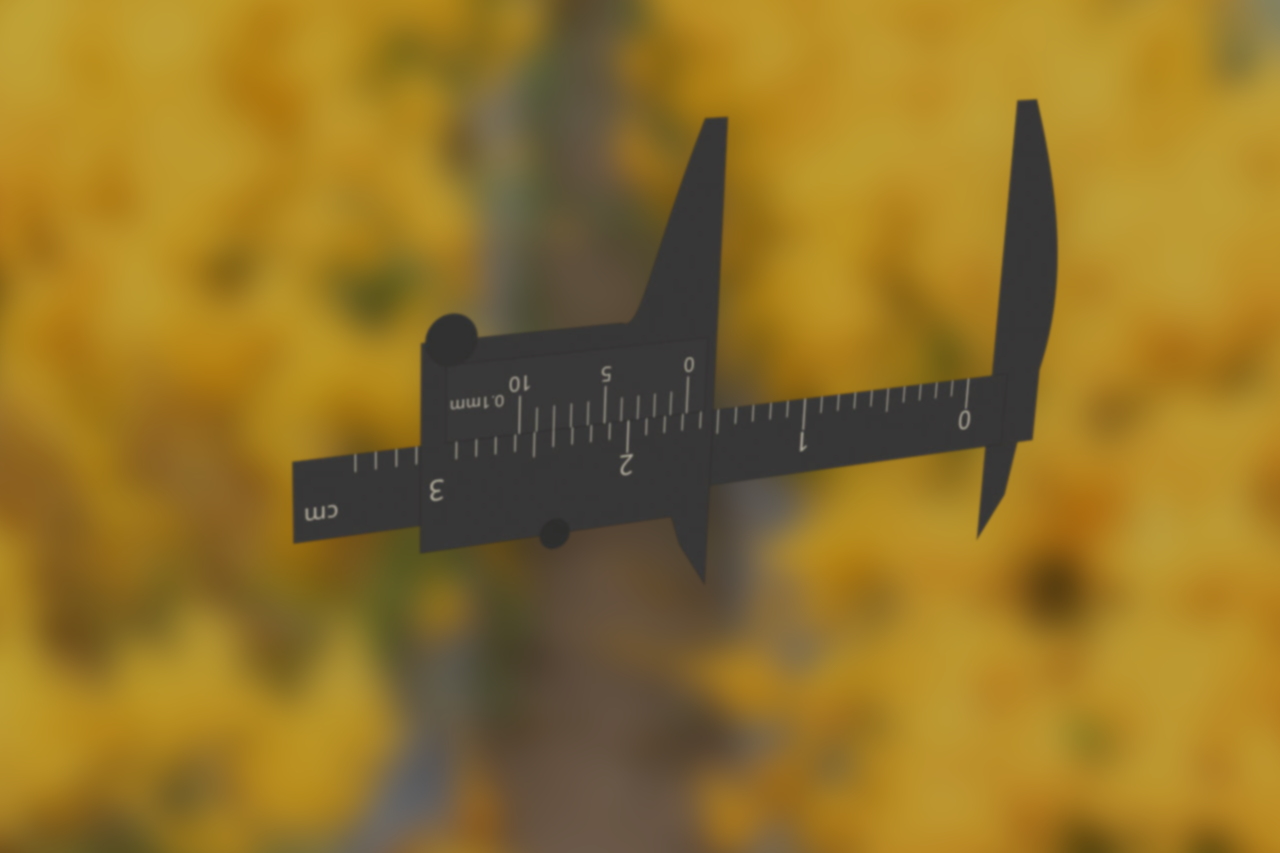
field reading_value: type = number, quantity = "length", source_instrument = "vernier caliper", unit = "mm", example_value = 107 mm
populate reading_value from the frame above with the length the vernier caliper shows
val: 16.8 mm
